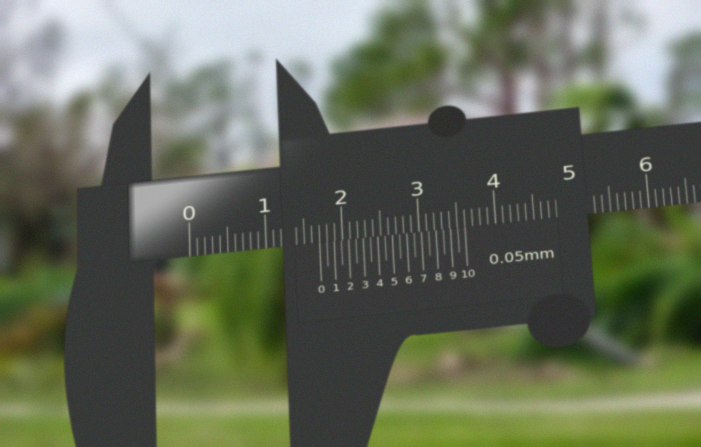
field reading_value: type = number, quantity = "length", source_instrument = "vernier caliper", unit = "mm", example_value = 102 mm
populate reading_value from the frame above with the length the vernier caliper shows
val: 17.0 mm
